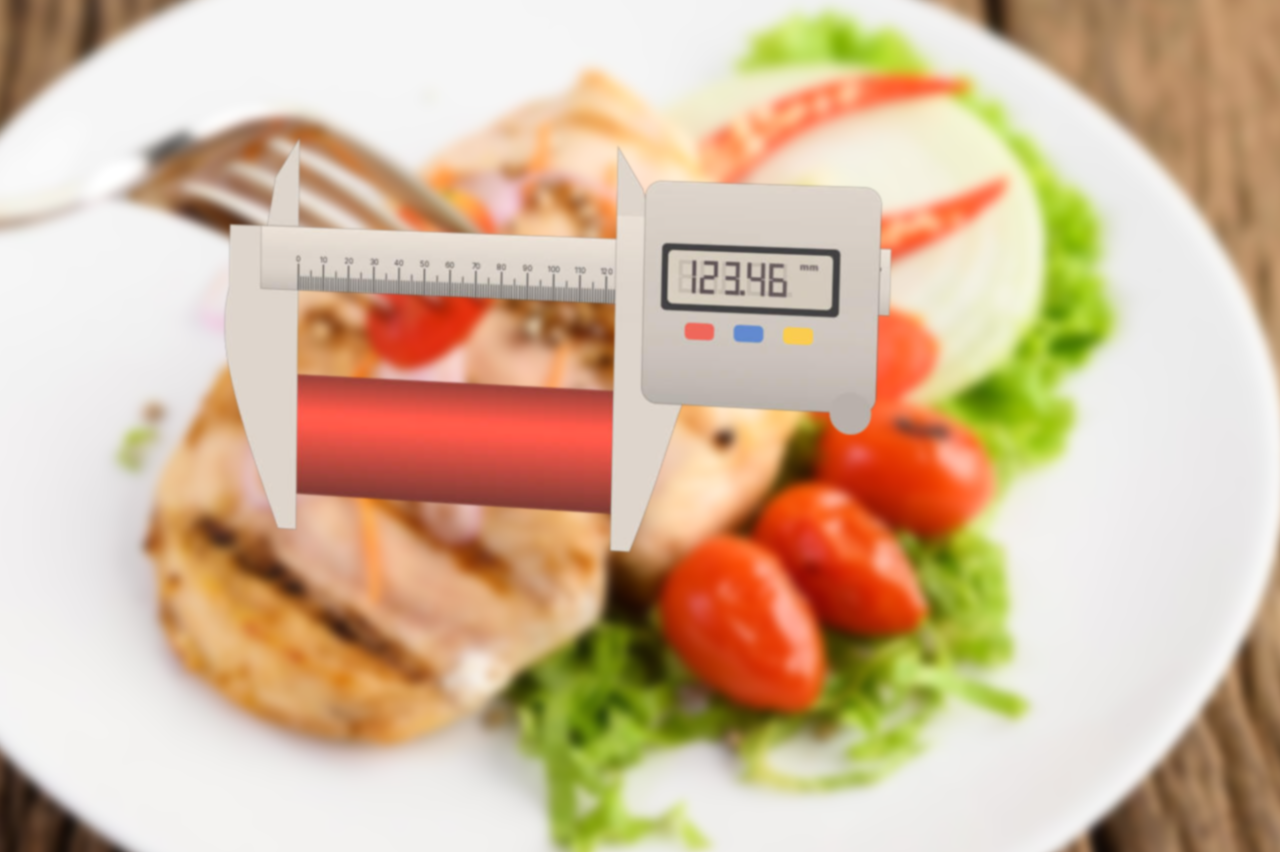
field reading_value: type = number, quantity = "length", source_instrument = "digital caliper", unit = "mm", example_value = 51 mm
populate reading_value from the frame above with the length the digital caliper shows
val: 123.46 mm
